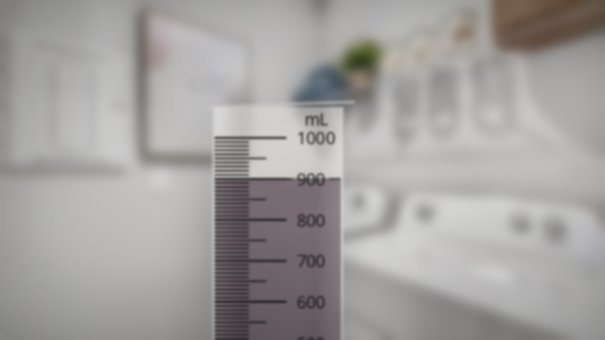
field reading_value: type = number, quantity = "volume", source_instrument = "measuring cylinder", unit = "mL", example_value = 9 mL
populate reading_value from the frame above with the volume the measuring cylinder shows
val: 900 mL
